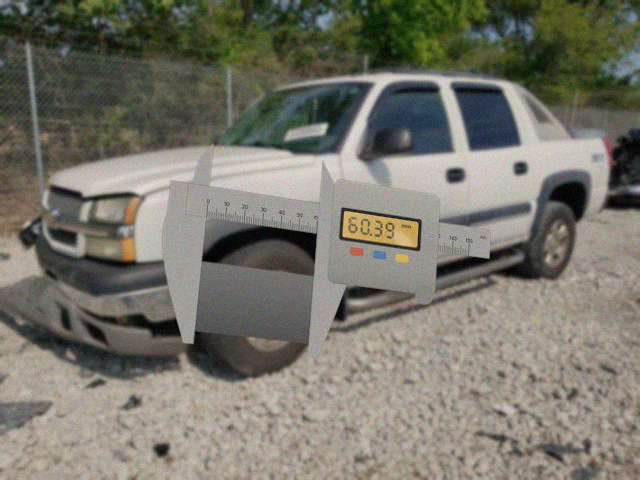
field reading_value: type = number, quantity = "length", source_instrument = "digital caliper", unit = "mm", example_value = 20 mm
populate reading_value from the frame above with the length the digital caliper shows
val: 60.39 mm
